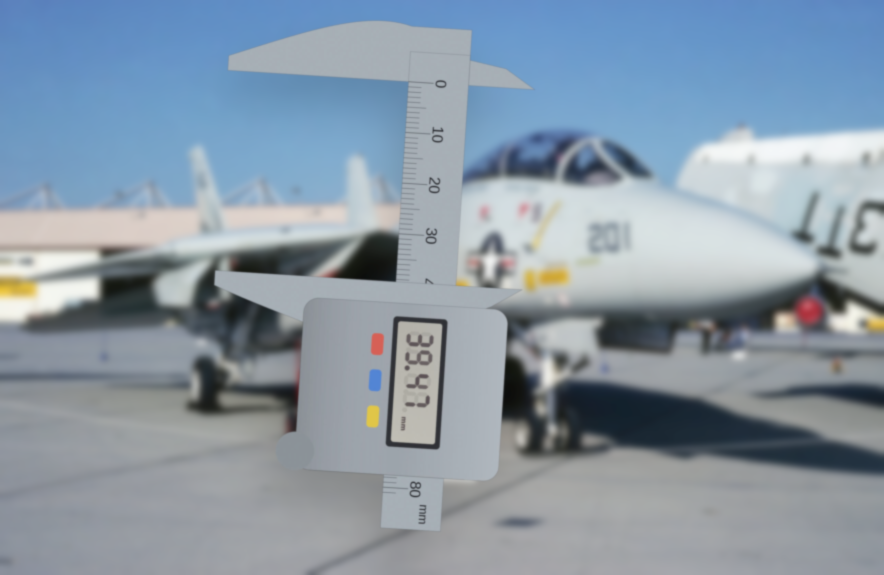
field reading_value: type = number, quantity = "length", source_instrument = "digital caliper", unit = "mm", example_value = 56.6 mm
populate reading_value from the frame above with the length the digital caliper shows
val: 39.47 mm
